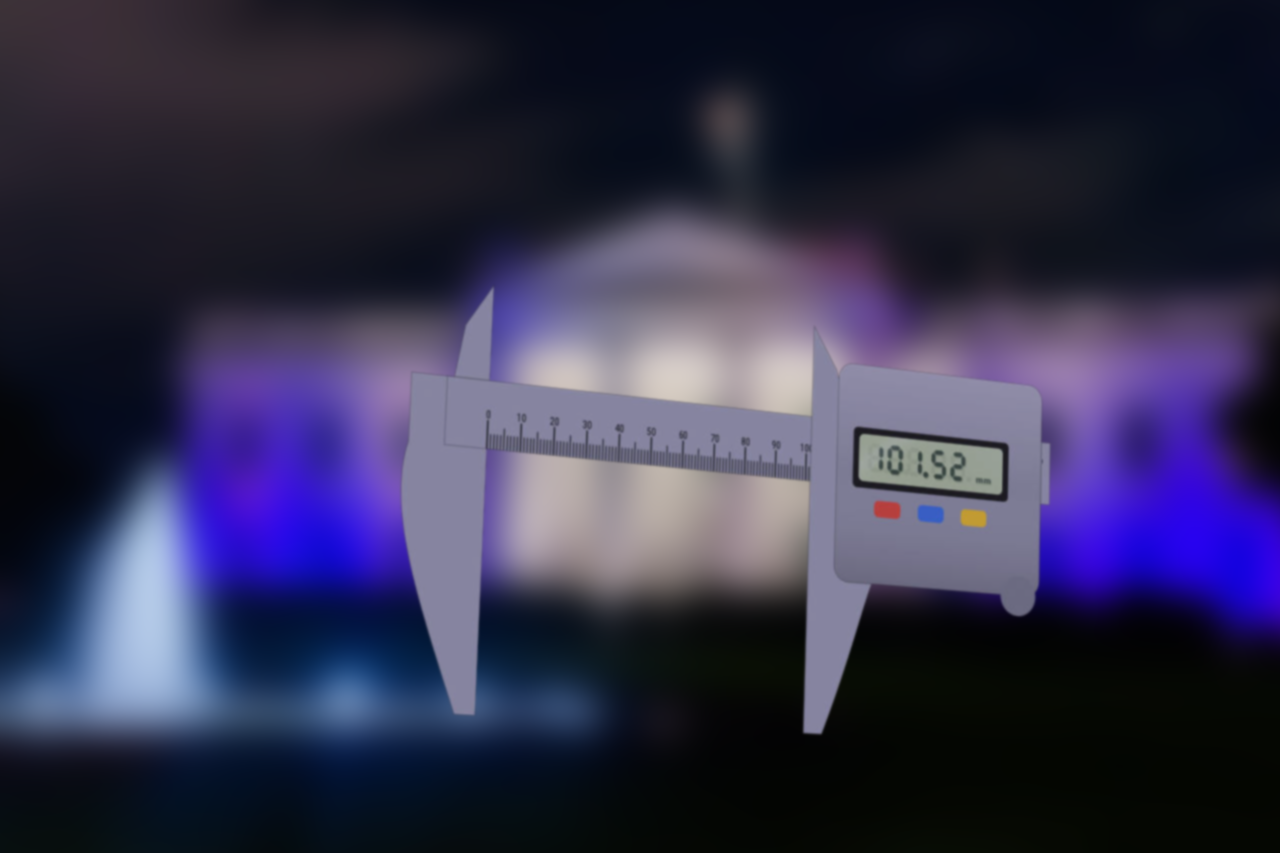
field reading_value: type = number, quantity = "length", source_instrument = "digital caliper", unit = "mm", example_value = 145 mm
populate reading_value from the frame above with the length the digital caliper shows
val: 101.52 mm
